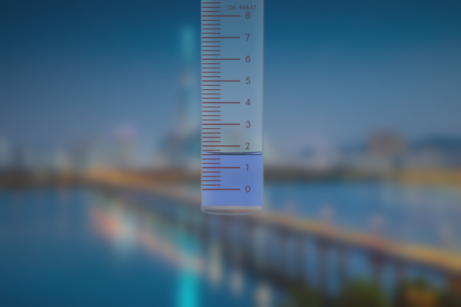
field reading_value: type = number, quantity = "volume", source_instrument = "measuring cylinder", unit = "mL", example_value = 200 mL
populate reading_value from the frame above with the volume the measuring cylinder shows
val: 1.6 mL
